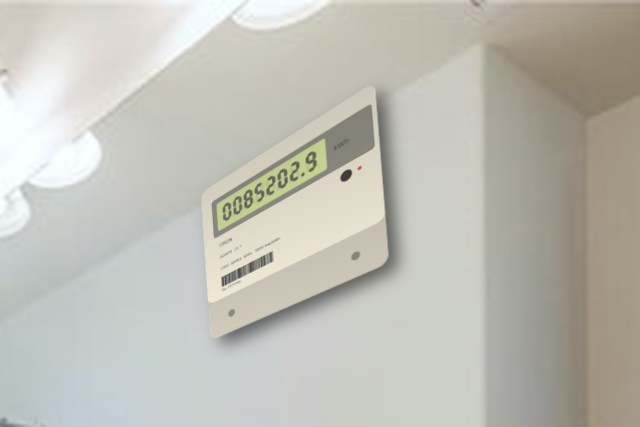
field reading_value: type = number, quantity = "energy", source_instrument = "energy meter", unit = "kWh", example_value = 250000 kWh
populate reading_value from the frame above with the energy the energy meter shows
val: 85202.9 kWh
